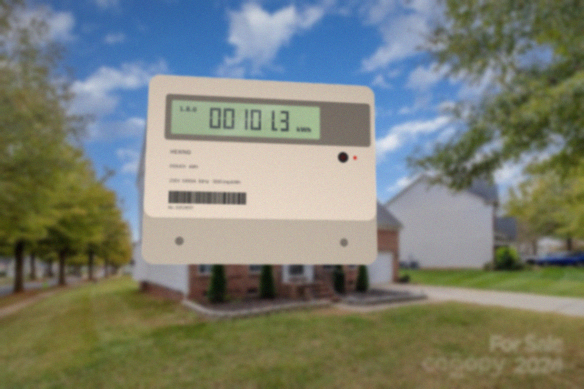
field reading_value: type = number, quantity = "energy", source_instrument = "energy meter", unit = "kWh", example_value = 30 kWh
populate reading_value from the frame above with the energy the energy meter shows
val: 101.3 kWh
